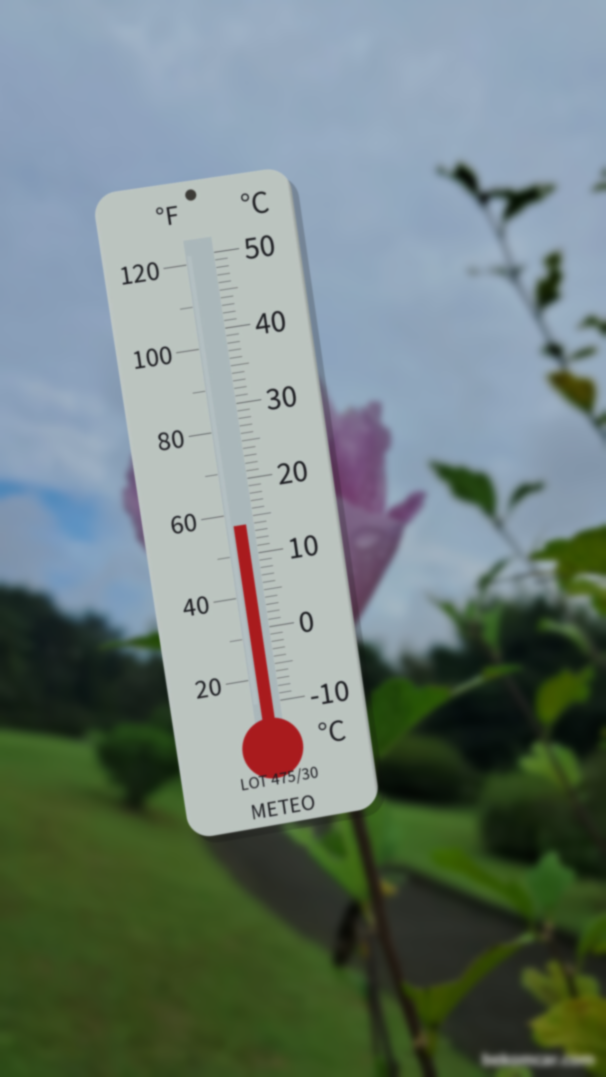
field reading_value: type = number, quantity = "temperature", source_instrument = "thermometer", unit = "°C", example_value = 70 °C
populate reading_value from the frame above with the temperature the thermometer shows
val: 14 °C
